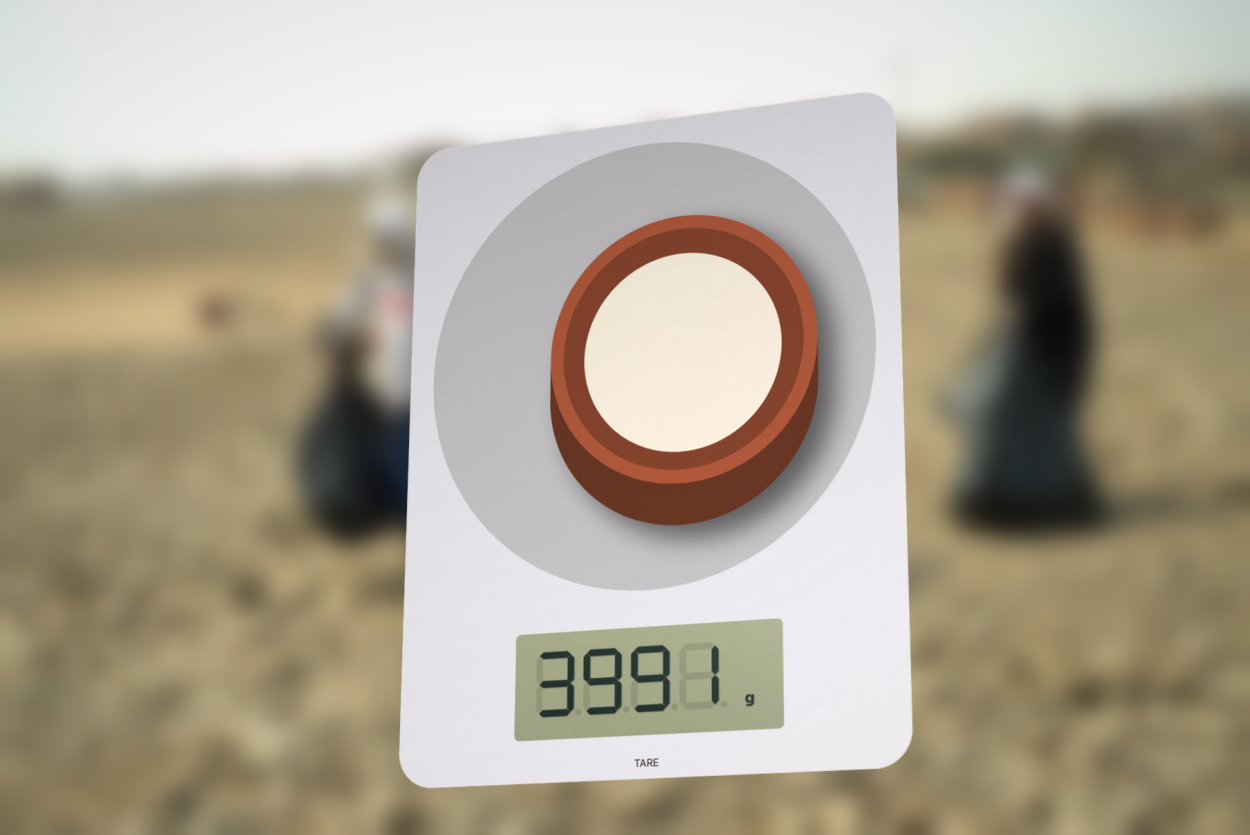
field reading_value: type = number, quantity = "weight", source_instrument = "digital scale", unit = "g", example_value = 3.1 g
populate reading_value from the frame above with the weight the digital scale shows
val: 3991 g
